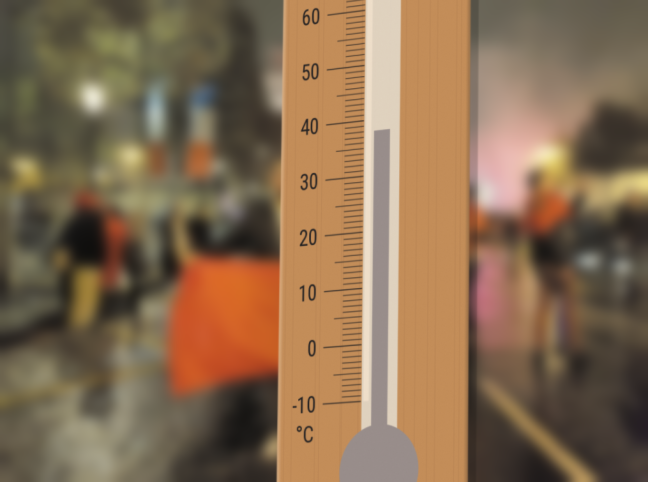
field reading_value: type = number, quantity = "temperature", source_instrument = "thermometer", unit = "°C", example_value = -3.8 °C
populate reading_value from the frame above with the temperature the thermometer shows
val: 38 °C
